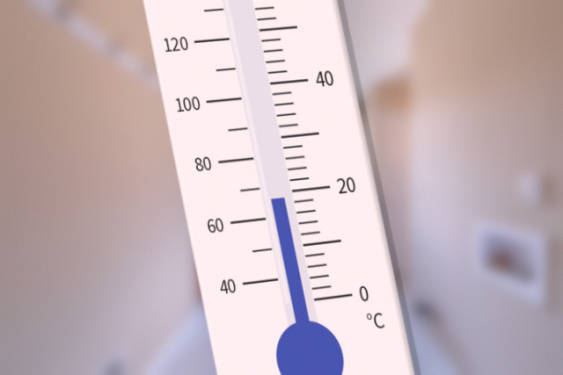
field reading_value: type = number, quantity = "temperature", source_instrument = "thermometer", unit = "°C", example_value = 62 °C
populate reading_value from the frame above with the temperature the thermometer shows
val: 19 °C
